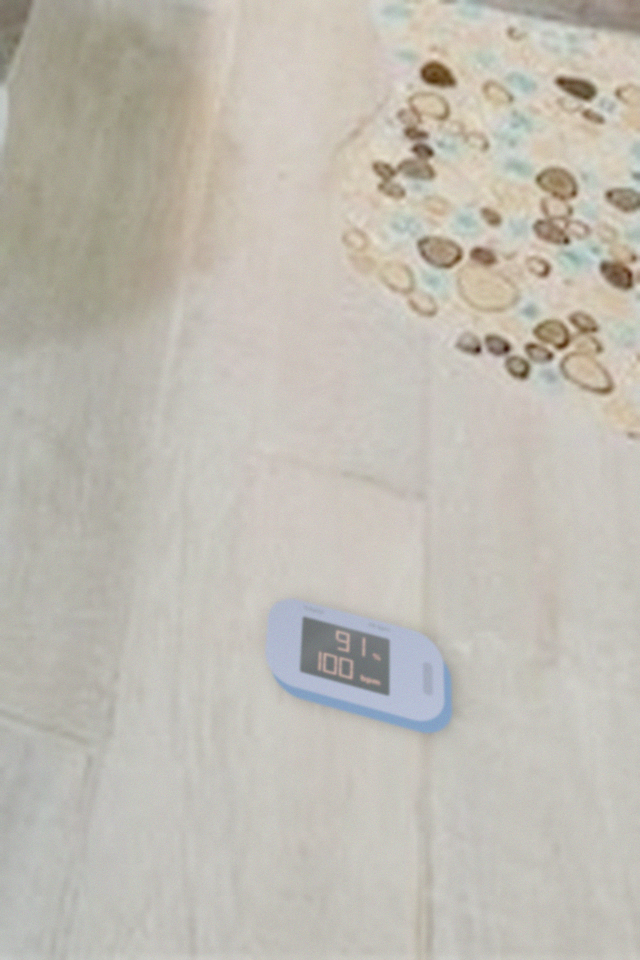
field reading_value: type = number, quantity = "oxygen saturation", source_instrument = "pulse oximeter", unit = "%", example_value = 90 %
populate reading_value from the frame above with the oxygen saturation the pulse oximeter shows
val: 91 %
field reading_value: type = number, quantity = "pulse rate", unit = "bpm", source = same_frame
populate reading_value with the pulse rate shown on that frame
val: 100 bpm
